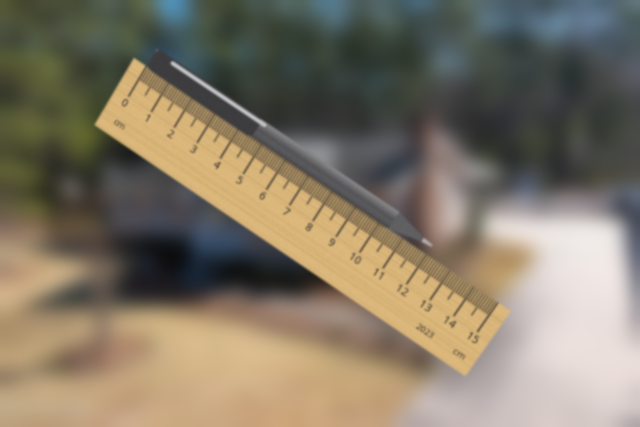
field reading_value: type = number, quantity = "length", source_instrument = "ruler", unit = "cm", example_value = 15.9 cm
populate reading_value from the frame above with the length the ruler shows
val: 12 cm
